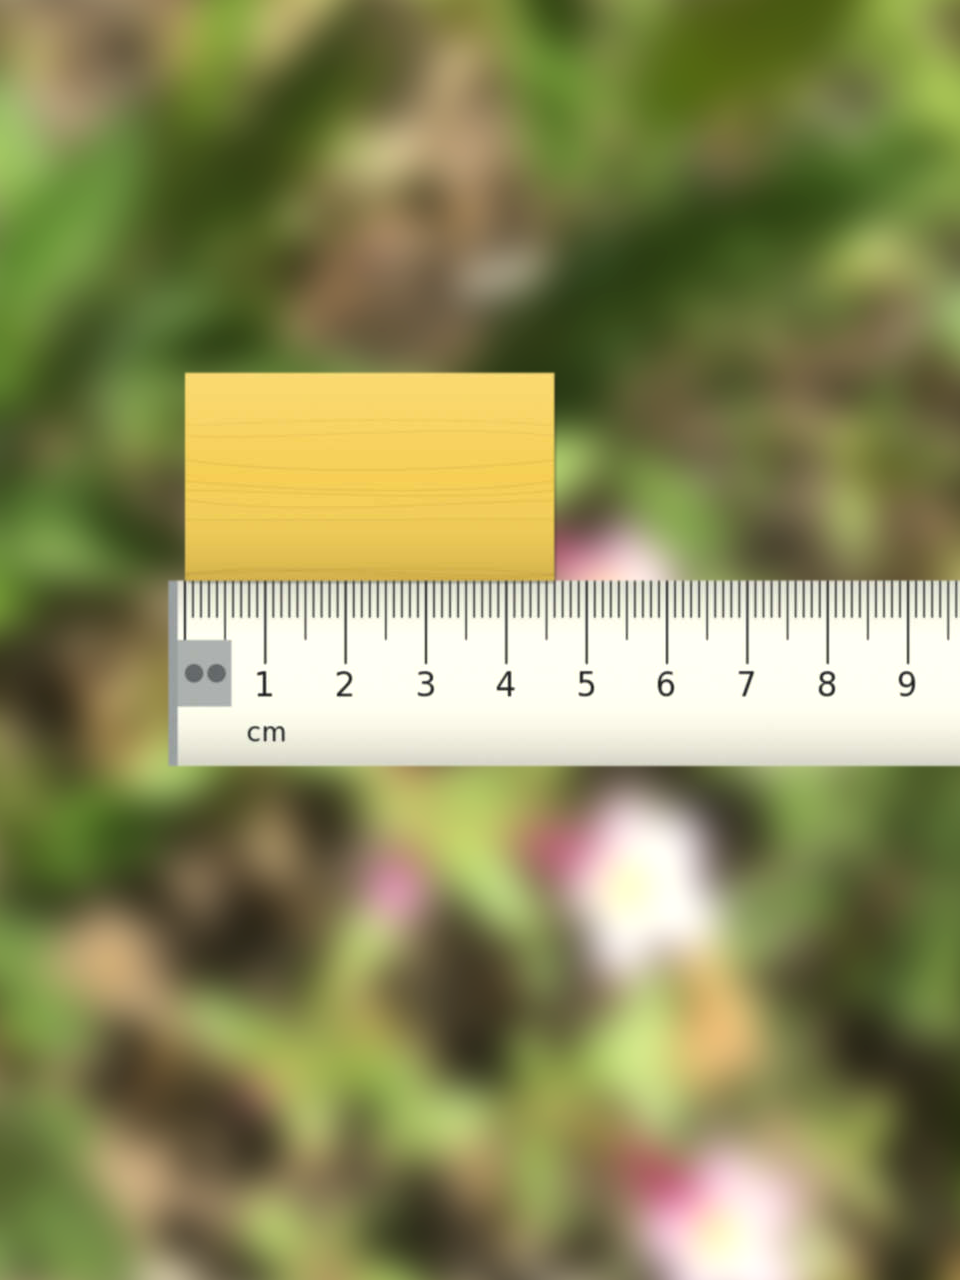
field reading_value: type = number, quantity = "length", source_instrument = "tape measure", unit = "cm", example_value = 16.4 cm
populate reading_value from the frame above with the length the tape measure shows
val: 4.6 cm
